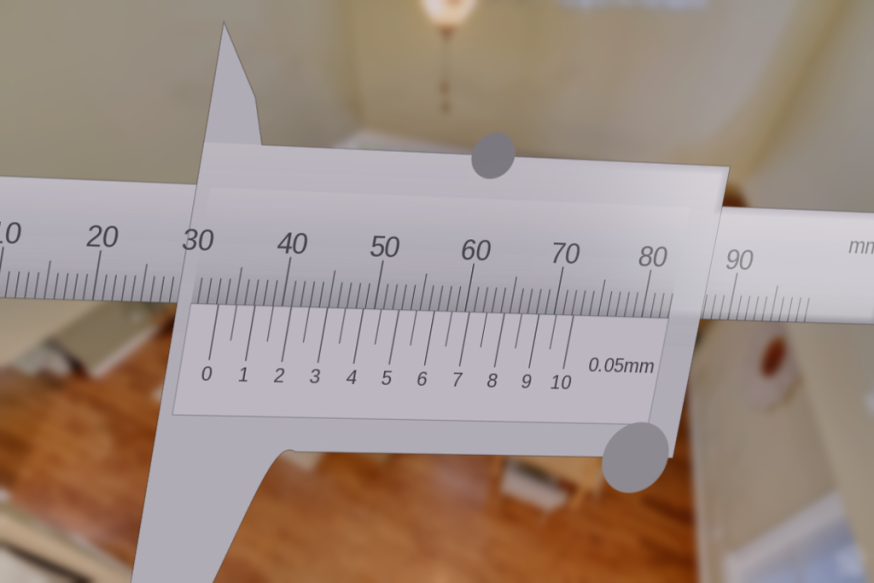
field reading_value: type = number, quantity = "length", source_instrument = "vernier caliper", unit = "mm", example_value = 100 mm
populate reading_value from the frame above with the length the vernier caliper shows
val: 33.2 mm
